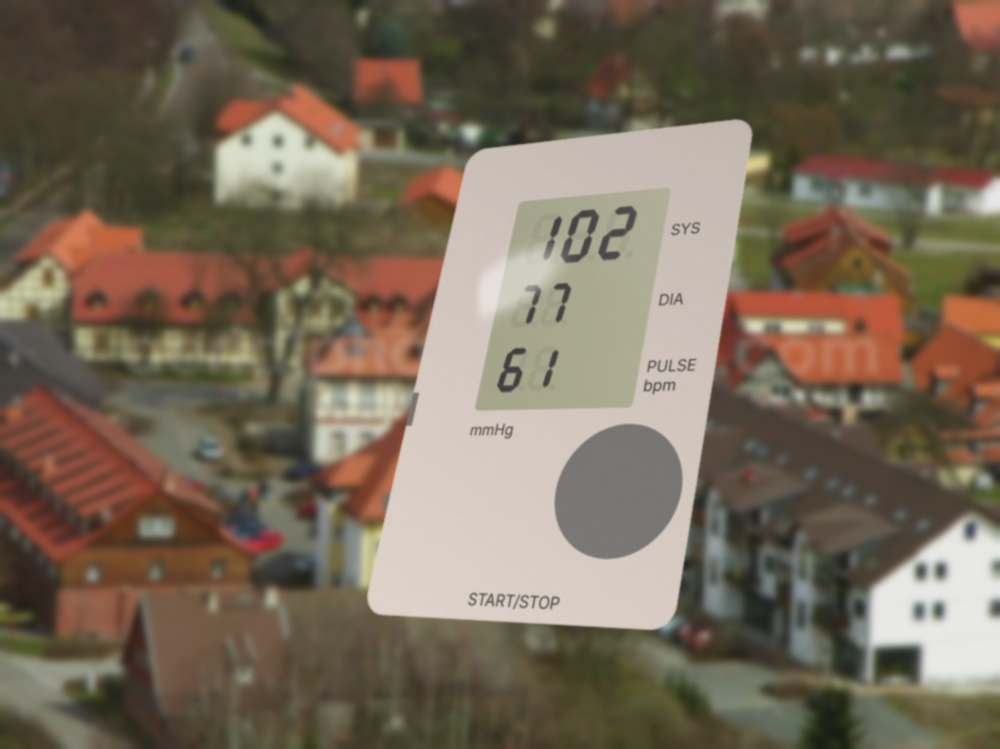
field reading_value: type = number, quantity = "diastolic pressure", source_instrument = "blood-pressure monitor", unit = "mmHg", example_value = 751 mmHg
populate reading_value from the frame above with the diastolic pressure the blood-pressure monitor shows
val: 77 mmHg
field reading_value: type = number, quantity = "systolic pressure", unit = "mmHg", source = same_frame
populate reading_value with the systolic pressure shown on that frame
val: 102 mmHg
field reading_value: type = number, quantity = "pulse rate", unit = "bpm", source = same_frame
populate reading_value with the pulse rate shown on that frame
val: 61 bpm
